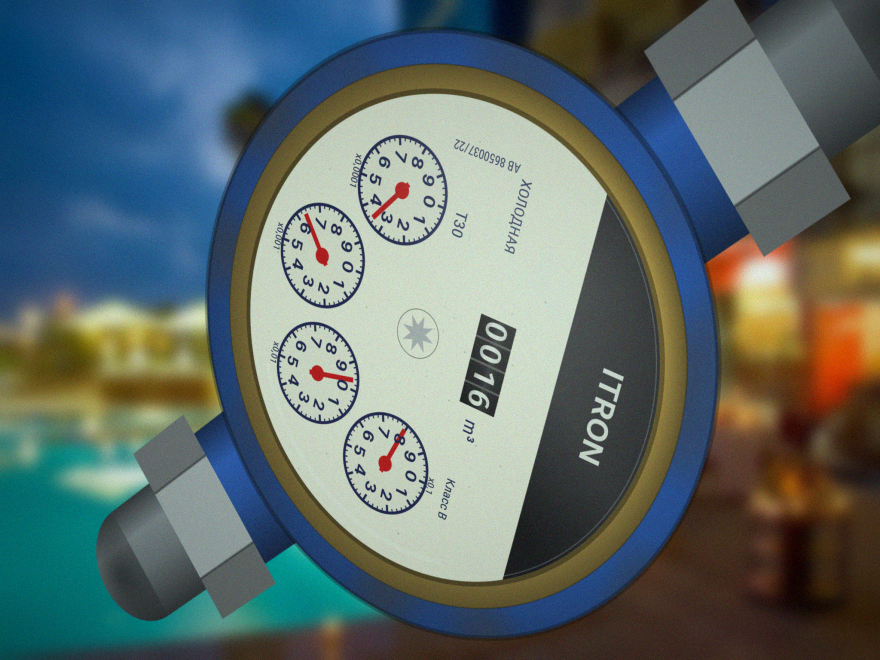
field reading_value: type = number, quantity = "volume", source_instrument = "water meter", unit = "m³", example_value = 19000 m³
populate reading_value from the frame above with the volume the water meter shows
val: 16.7963 m³
